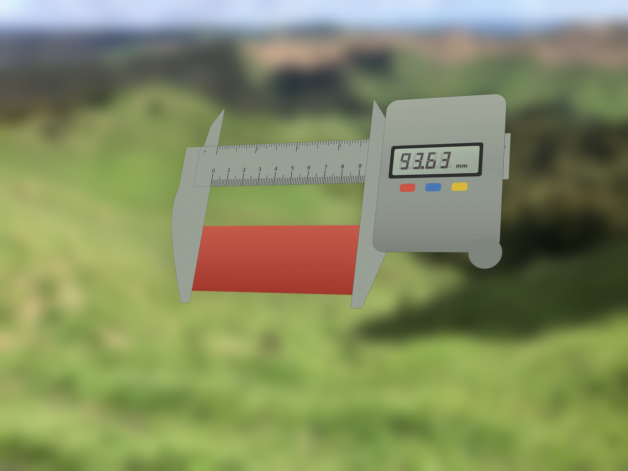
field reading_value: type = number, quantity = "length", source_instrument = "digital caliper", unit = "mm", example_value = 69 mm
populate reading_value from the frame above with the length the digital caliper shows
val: 93.63 mm
